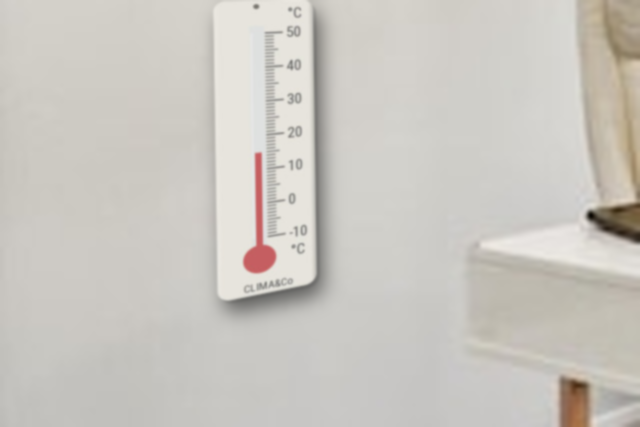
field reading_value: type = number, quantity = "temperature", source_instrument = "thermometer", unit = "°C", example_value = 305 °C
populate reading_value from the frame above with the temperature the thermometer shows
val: 15 °C
